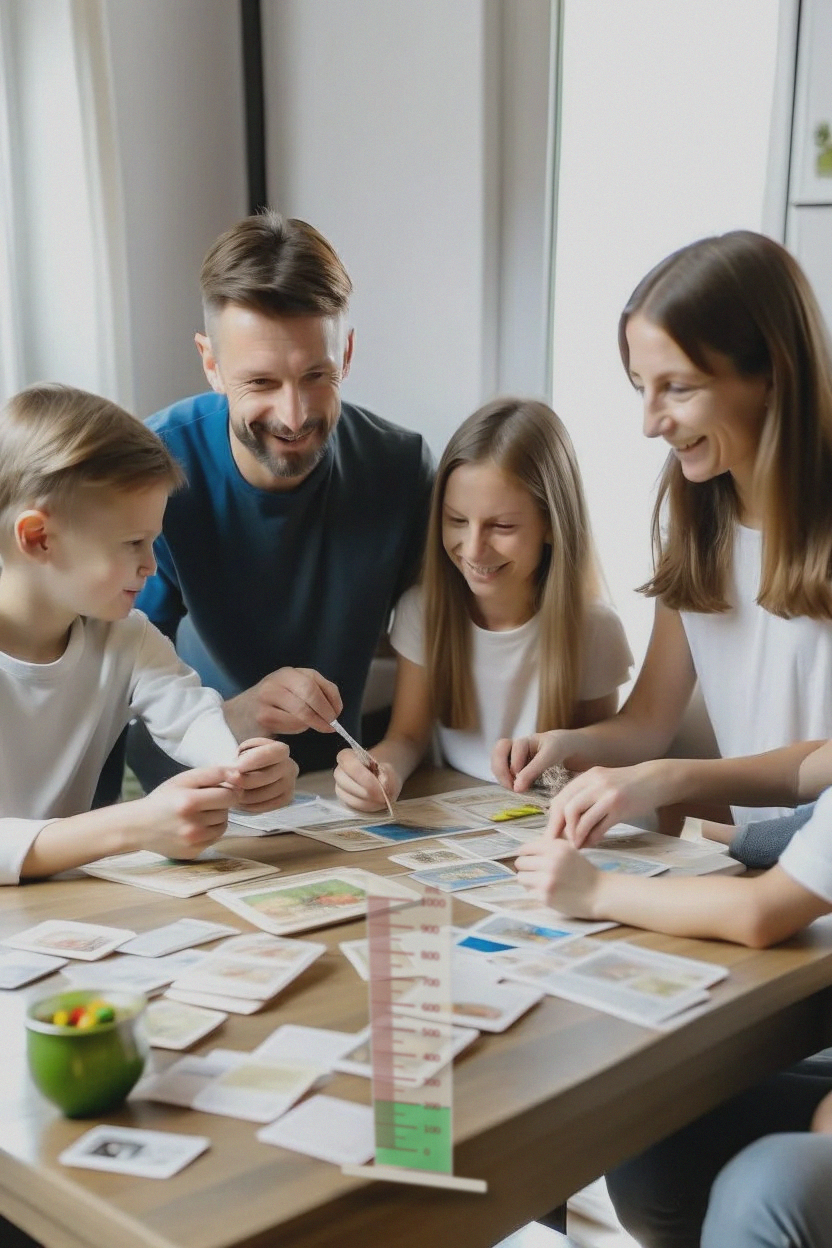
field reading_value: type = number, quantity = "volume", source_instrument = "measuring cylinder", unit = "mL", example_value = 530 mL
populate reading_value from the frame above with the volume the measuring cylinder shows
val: 200 mL
